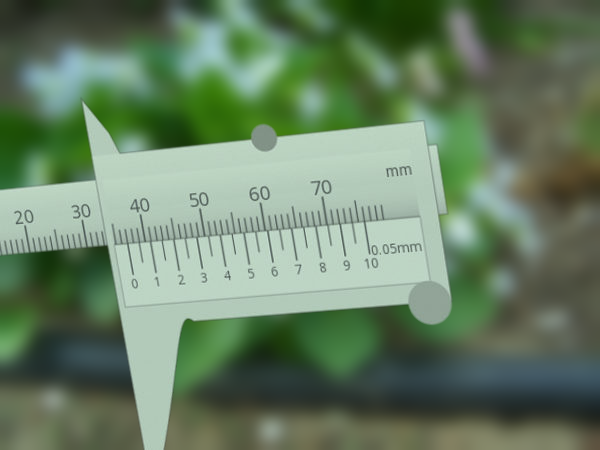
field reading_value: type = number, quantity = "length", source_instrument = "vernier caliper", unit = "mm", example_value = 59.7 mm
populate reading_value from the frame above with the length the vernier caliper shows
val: 37.0 mm
